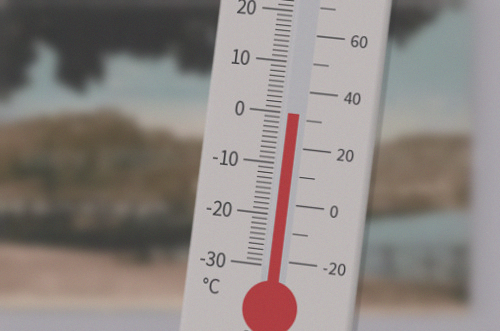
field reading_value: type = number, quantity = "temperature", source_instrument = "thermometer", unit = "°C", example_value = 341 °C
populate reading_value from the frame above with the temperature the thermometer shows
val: 0 °C
